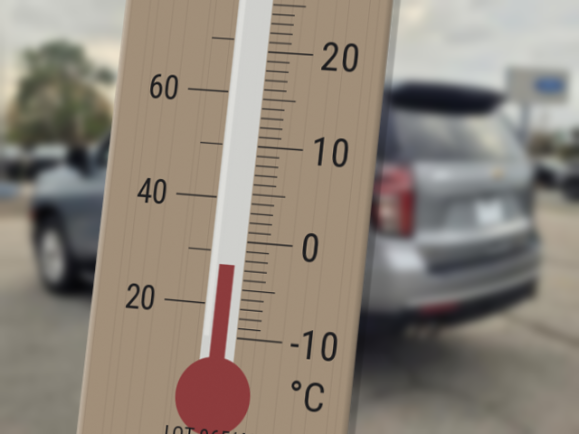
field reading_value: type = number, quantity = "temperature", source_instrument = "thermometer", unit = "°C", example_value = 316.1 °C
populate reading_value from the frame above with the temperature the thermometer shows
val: -2.5 °C
